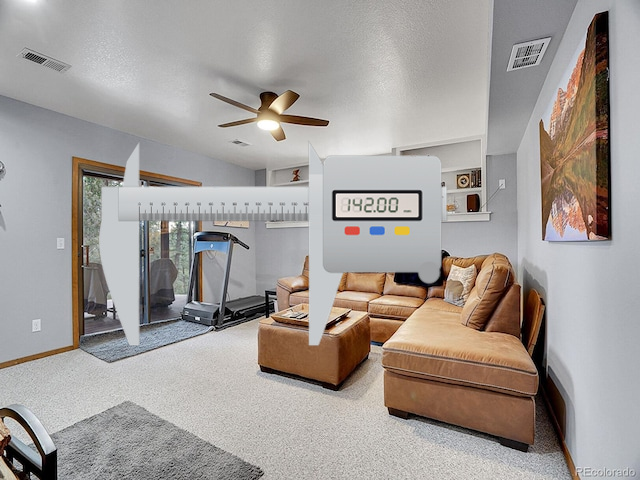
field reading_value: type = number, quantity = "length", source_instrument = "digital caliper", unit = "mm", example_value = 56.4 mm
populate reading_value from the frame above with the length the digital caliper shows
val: 142.00 mm
